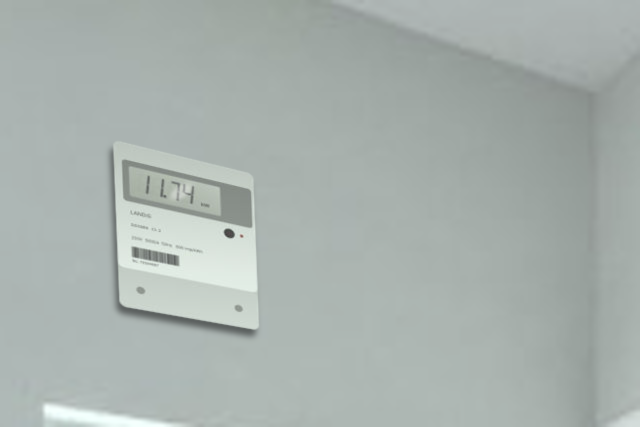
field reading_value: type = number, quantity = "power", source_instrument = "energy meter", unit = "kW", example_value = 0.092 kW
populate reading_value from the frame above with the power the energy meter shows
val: 11.74 kW
